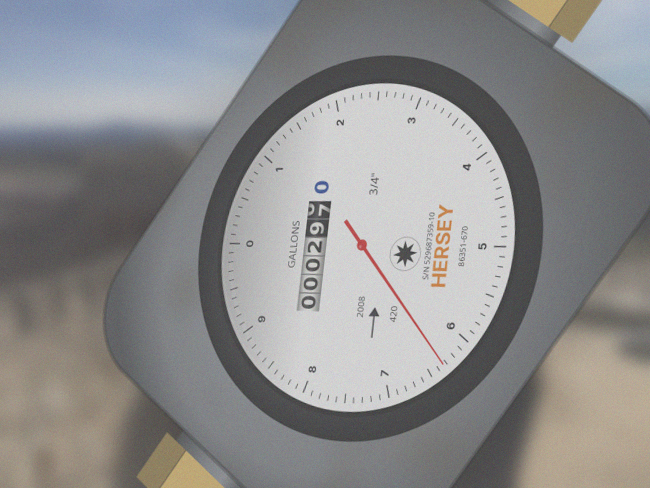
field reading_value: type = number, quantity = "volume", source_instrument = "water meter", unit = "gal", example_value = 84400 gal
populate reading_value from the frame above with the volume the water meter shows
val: 2966.3 gal
